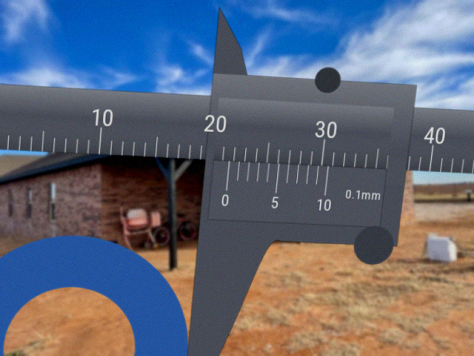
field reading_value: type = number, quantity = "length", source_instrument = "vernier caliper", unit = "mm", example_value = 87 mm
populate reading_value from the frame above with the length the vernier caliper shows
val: 21.6 mm
